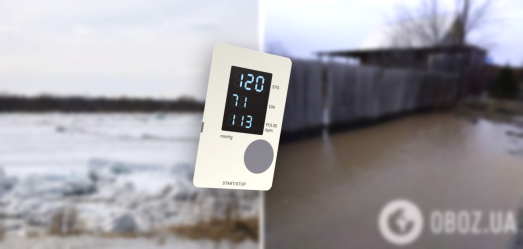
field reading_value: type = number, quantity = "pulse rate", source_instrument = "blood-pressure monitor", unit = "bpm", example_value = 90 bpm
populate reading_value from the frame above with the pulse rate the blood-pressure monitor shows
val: 113 bpm
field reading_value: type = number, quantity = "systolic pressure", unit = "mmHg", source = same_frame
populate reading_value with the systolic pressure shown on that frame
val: 120 mmHg
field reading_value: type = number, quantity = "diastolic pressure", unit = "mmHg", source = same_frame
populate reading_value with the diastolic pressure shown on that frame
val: 71 mmHg
